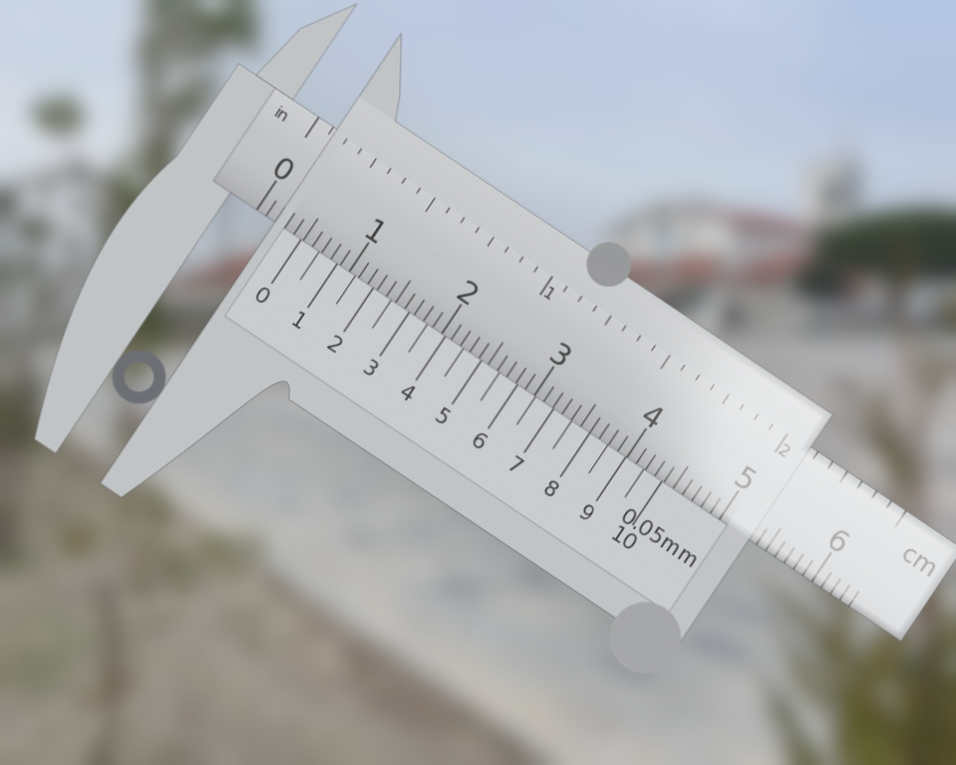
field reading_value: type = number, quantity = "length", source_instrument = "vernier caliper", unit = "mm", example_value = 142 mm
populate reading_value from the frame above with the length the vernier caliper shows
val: 4.8 mm
